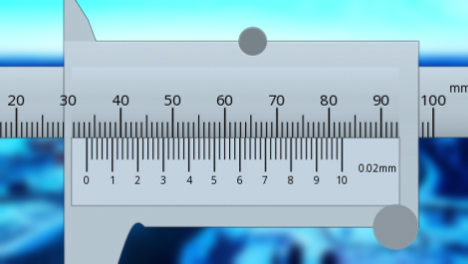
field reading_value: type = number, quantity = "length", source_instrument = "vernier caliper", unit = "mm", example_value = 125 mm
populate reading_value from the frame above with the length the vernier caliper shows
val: 33.5 mm
